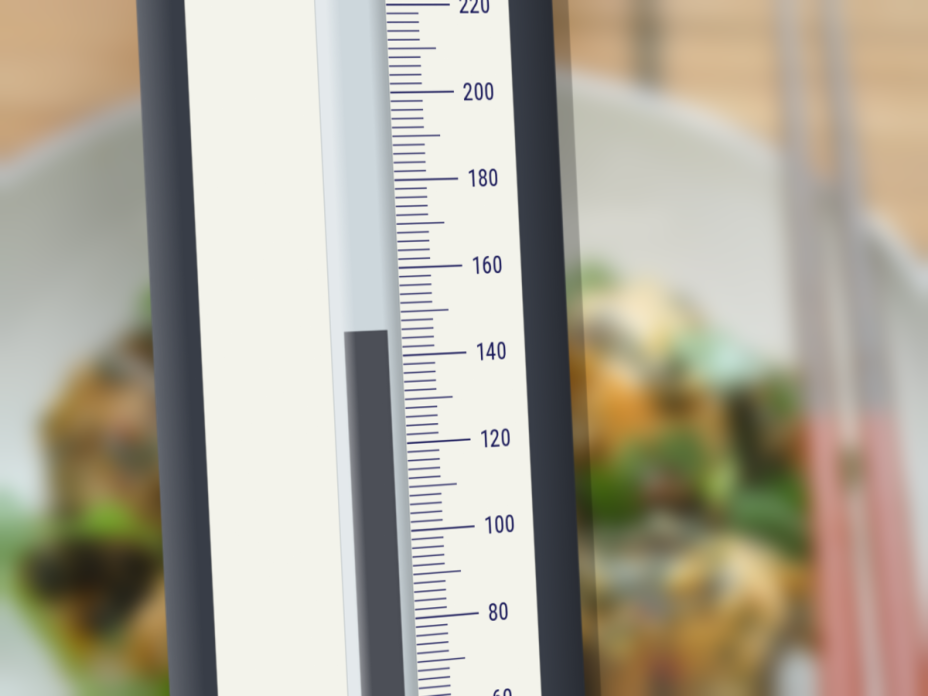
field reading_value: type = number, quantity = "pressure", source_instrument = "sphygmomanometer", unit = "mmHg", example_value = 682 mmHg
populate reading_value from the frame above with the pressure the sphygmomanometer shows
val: 146 mmHg
